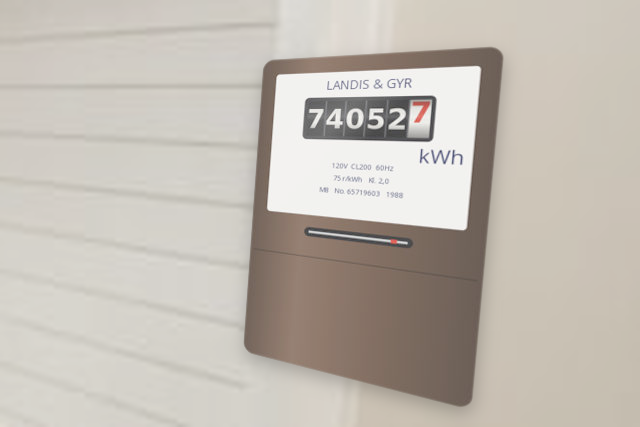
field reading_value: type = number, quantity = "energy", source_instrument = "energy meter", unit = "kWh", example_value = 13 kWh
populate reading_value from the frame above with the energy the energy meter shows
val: 74052.7 kWh
